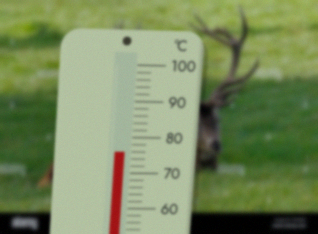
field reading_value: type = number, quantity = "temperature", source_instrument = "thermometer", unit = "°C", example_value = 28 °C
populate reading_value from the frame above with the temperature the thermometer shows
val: 76 °C
